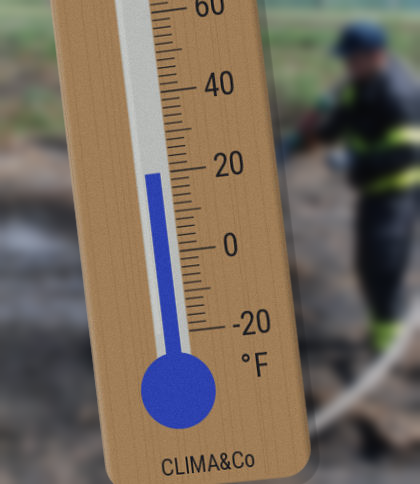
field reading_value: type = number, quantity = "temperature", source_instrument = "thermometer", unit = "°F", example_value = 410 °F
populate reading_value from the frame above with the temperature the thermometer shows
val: 20 °F
